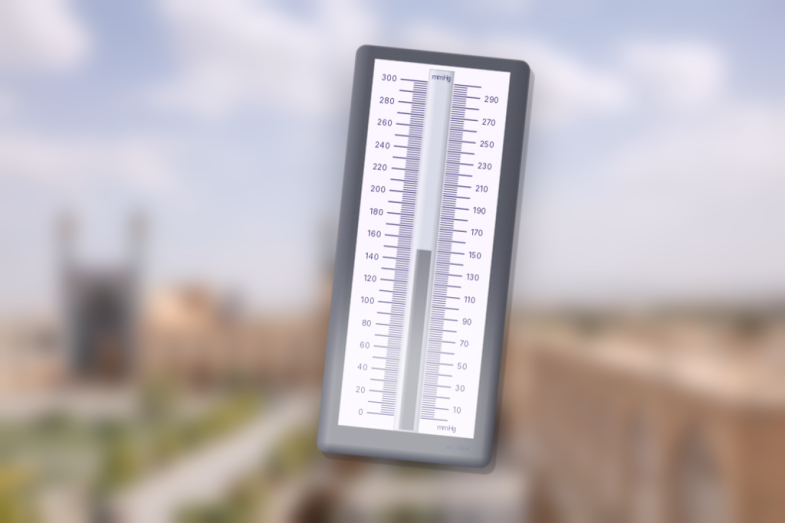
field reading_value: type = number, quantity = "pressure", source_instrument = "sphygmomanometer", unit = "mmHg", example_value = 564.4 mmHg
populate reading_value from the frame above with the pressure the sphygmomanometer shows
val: 150 mmHg
